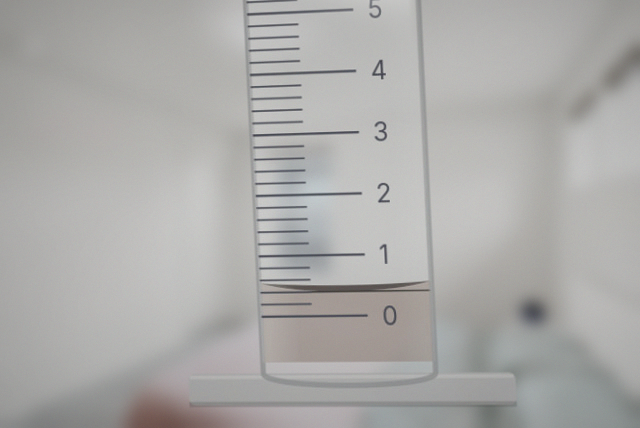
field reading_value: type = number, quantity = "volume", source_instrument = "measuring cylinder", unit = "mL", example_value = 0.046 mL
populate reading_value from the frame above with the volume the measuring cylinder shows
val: 0.4 mL
